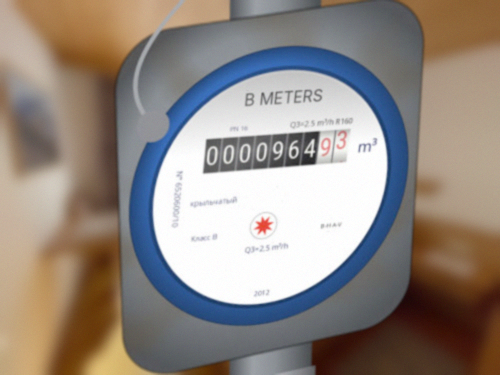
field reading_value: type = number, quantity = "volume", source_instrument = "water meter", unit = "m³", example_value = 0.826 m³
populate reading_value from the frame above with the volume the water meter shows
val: 964.93 m³
